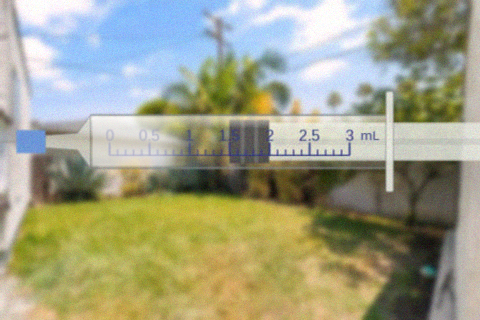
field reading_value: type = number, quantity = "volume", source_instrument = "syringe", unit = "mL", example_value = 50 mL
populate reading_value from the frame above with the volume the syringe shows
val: 1.5 mL
